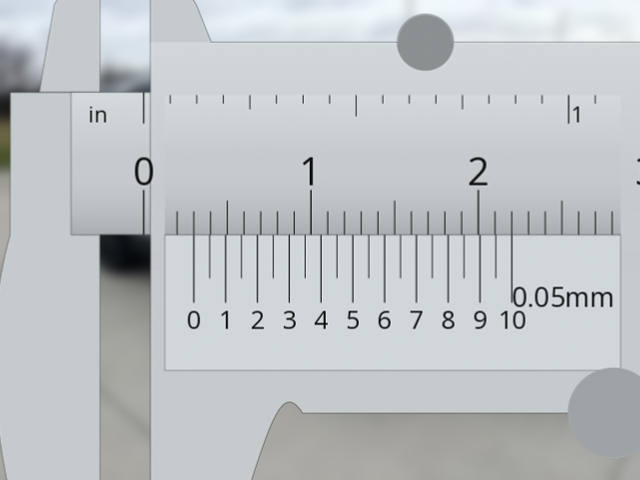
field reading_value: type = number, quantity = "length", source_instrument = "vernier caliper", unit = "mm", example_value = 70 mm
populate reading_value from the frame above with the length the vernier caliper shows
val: 3.0 mm
